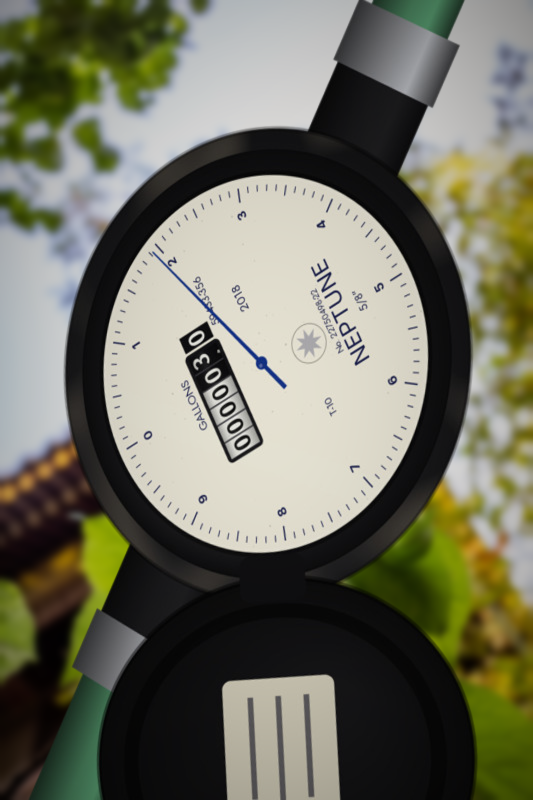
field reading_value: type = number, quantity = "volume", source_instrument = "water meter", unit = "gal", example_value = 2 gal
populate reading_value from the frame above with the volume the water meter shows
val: 31.9 gal
